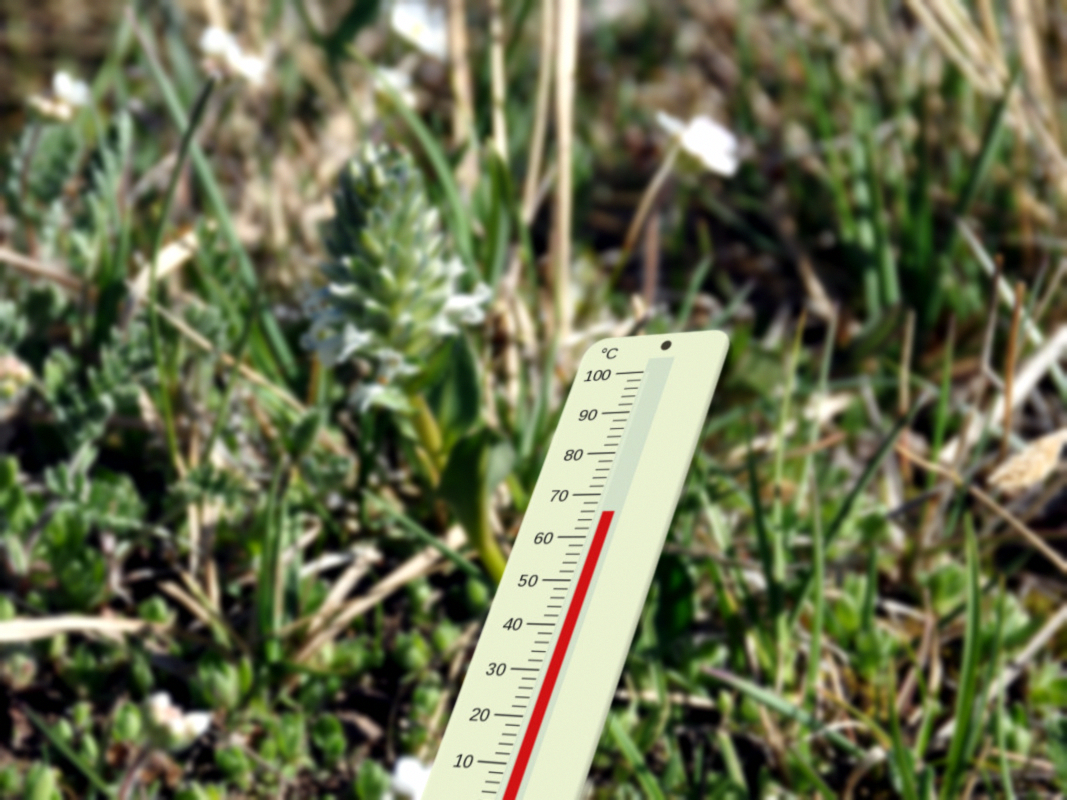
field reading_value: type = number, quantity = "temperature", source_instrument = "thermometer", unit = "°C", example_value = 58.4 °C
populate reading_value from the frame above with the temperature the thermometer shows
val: 66 °C
